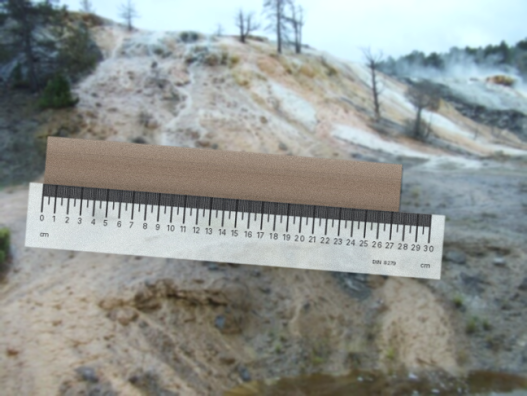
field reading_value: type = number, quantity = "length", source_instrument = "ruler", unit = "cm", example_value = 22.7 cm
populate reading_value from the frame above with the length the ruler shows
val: 27.5 cm
